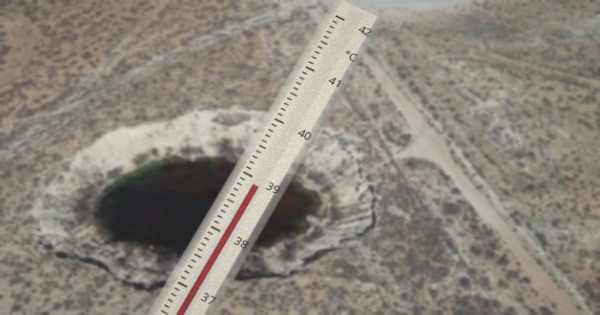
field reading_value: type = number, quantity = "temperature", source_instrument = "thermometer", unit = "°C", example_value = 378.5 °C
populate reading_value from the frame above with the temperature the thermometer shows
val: 38.9 °C
